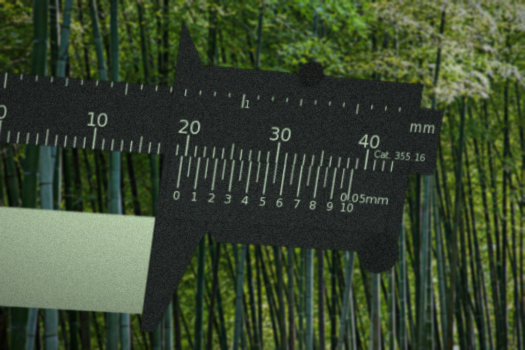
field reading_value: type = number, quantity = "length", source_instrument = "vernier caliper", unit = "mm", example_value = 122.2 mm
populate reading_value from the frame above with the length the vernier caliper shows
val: 19.6 mm
